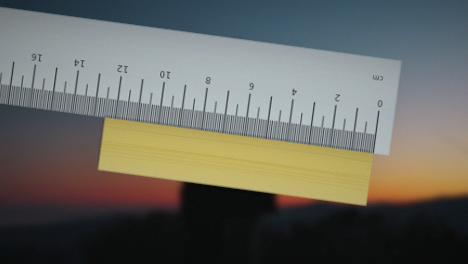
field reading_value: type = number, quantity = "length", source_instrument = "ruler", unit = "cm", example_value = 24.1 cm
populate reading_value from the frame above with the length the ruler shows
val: 12.5 cm
